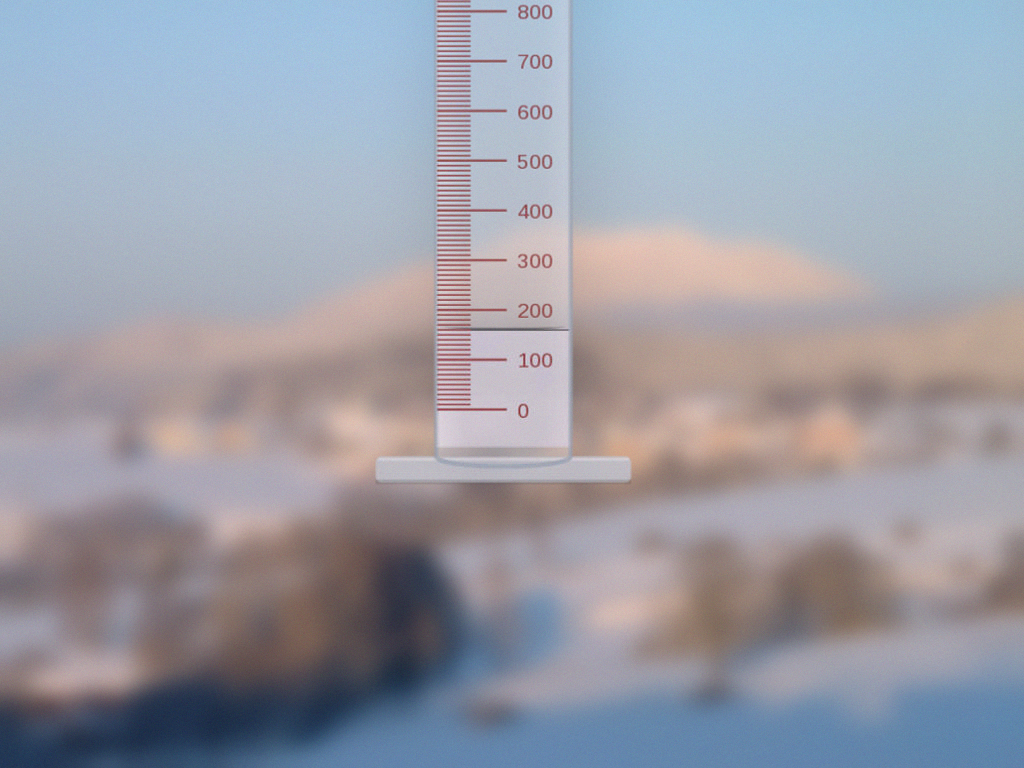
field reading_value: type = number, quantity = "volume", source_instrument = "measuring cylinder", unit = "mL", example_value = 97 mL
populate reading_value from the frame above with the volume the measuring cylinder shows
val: 160 mL
